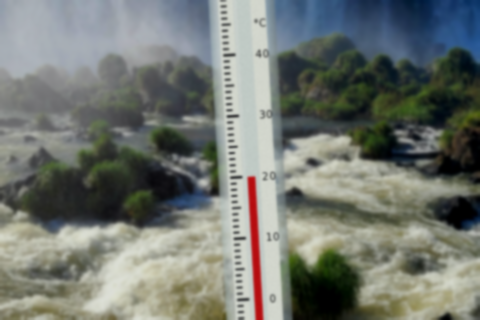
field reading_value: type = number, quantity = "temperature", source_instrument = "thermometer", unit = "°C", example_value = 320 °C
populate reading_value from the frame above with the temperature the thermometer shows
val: 20 °C
